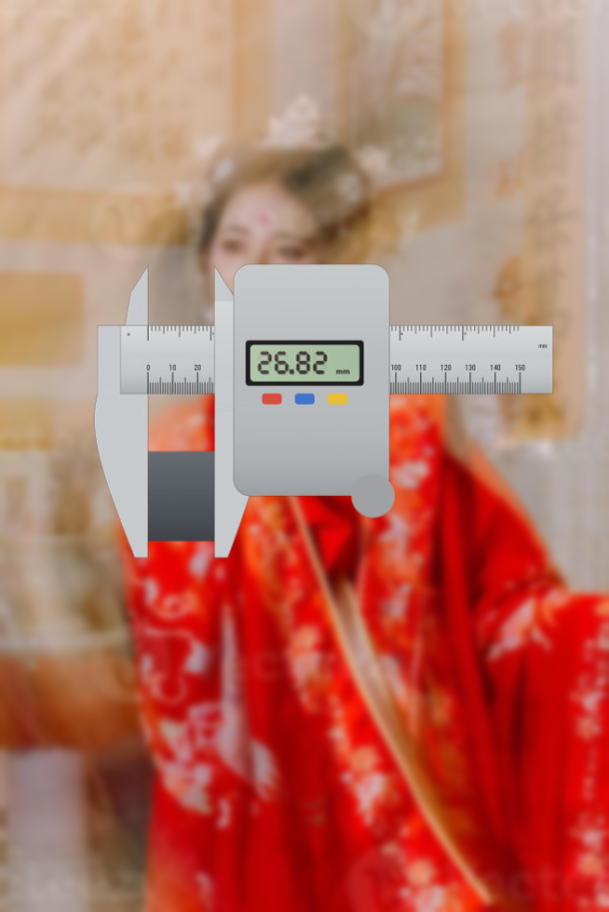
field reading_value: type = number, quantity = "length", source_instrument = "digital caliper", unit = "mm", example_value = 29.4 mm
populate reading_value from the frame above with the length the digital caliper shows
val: 26.82 mm
